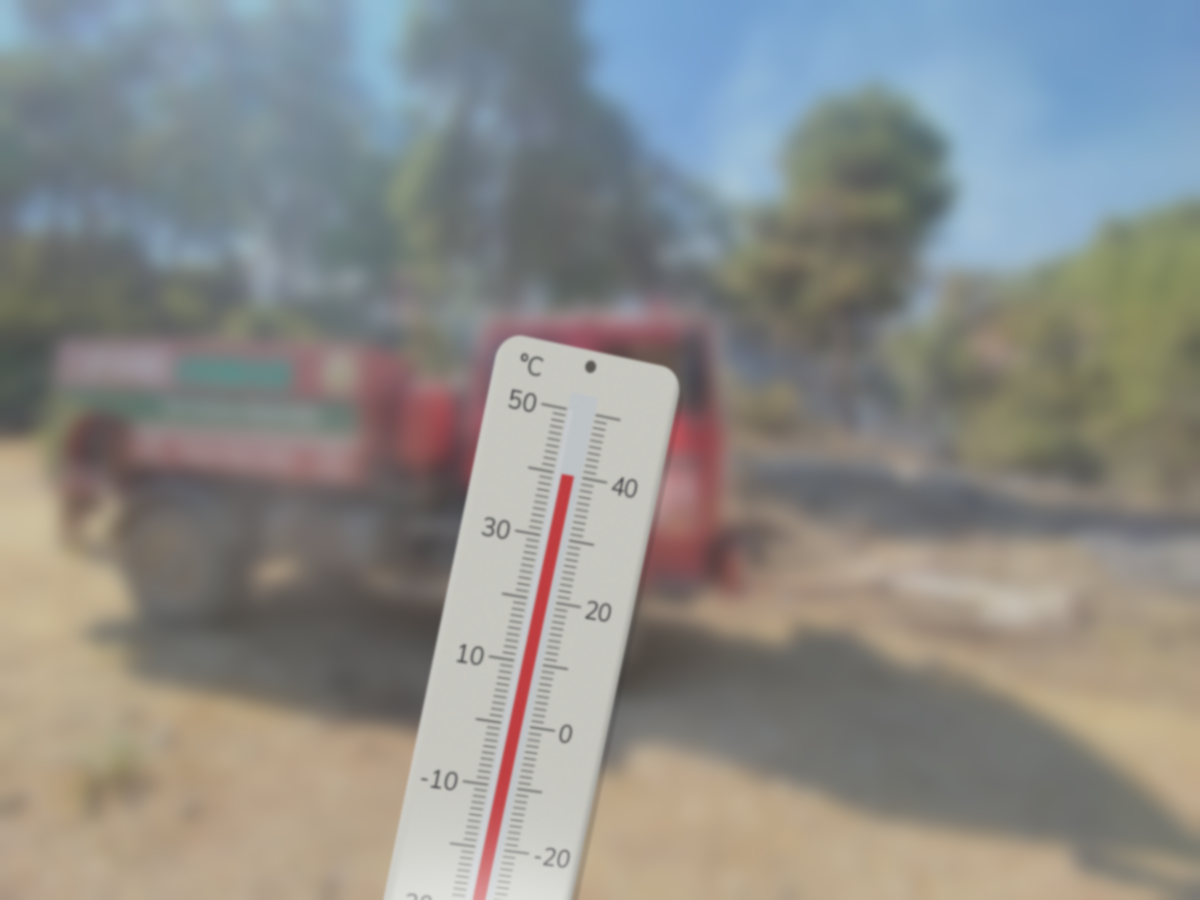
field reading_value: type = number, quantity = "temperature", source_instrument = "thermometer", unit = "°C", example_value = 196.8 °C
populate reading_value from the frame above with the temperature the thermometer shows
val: 40 °C
